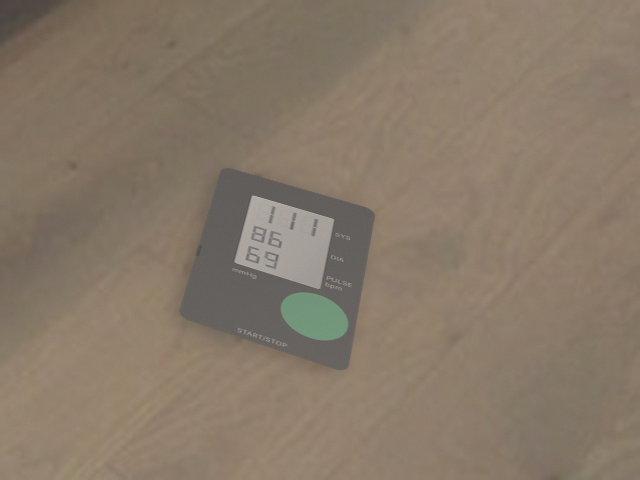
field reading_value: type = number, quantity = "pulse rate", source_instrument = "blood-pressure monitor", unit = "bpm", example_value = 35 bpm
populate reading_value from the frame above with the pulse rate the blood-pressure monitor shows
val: 69 bpm
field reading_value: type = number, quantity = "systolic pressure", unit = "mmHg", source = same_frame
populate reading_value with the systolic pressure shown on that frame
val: 111 mmHg
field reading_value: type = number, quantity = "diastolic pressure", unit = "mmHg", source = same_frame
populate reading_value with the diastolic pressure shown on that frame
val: 86 mmHg
